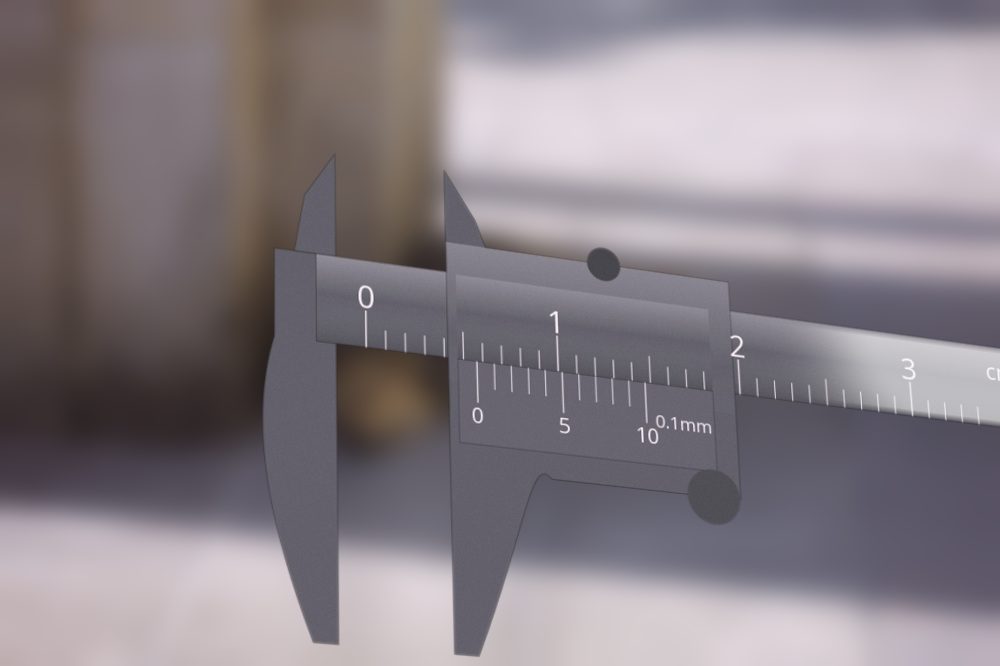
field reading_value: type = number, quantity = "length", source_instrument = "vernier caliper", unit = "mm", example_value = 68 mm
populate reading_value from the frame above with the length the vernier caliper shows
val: 5.7 mm
